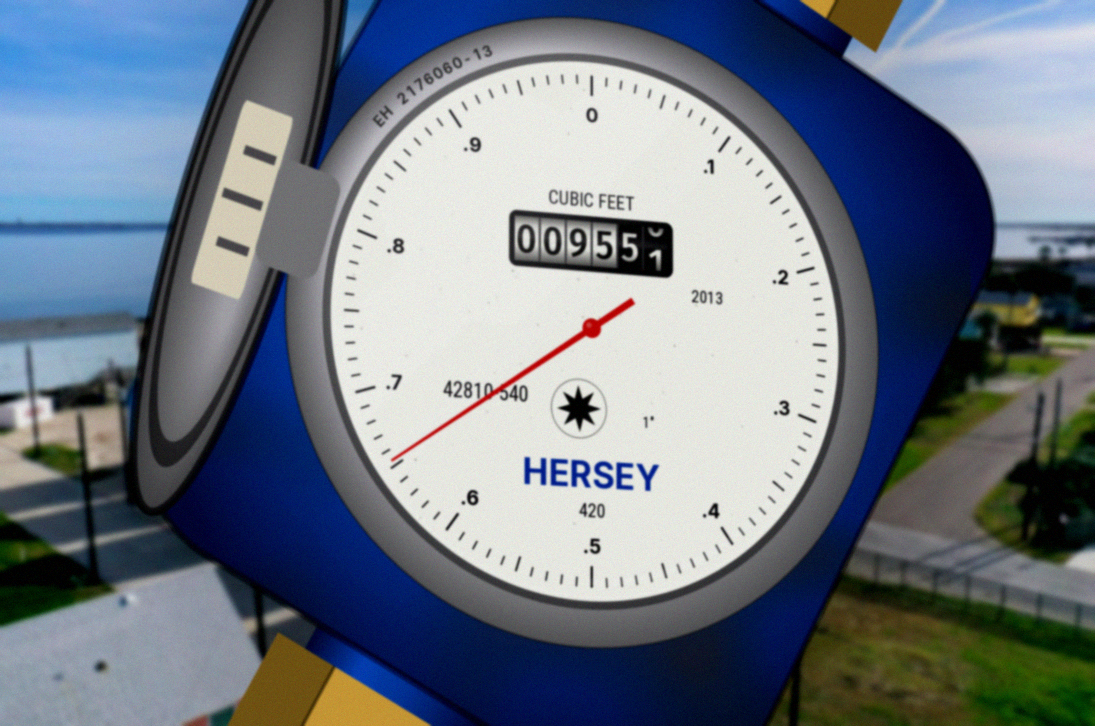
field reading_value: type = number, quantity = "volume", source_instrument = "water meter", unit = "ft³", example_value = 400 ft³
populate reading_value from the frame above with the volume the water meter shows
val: 9550.65 ft³
